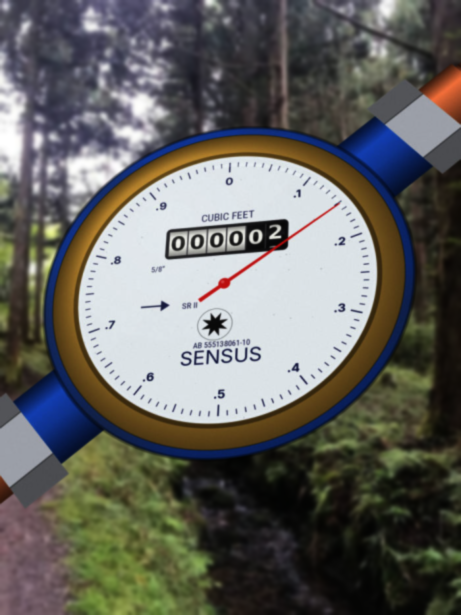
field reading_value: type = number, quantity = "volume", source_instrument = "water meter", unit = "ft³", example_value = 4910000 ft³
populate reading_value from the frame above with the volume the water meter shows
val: 2.15 ft³
